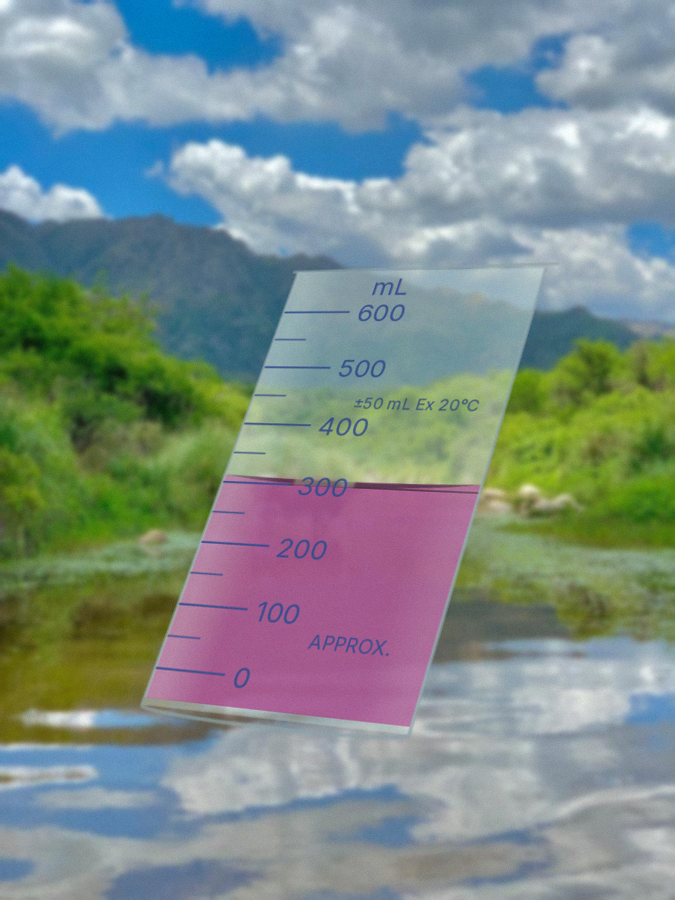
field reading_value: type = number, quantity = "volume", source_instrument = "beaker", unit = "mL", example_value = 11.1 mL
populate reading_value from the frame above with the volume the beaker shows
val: 300 mL
